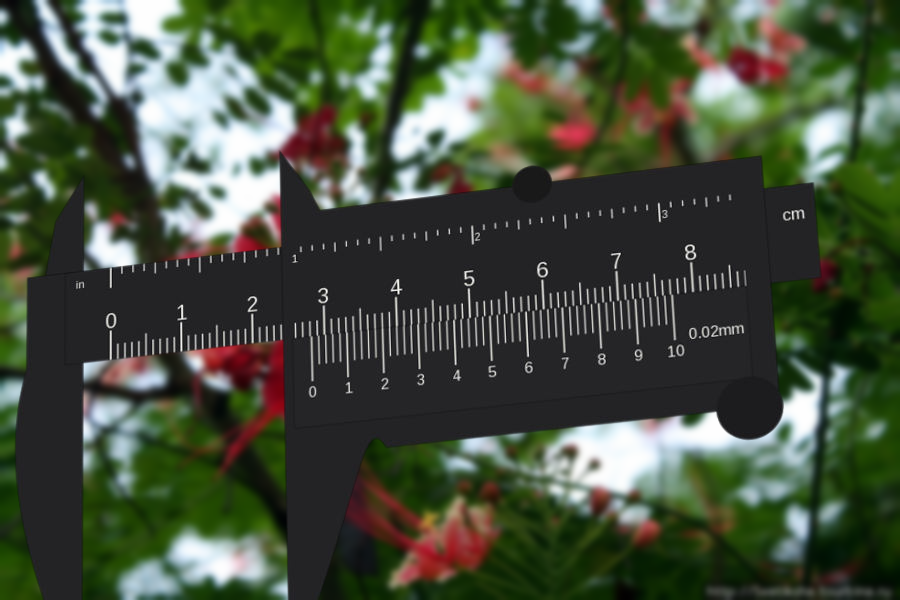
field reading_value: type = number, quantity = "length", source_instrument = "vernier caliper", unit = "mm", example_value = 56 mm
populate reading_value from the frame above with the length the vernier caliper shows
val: 28.2 mm
